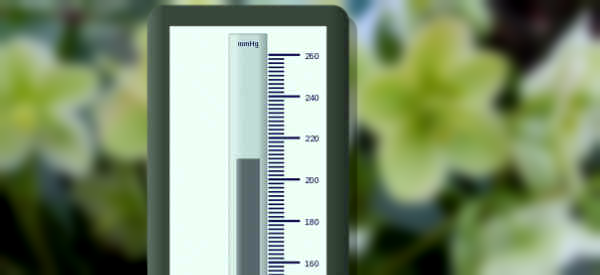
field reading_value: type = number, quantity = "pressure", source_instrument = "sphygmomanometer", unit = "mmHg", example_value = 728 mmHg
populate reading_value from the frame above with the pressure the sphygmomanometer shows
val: 210 mmHg
